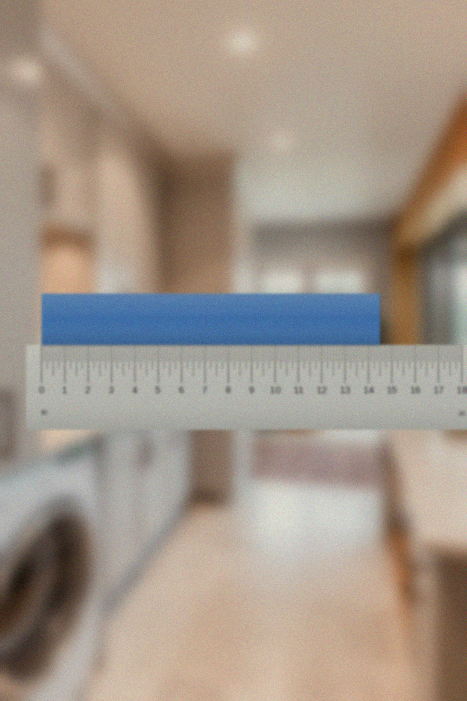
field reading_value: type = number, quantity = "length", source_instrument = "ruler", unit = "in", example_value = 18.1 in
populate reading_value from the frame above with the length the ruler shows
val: 14.5 in
